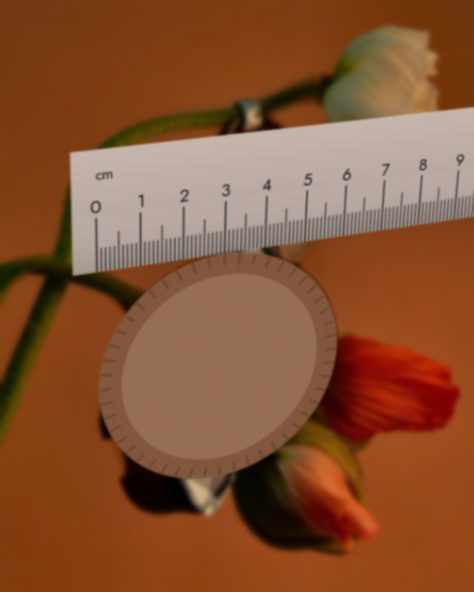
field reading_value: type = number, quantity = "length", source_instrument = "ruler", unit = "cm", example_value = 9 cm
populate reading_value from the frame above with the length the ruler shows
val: 6 cm
